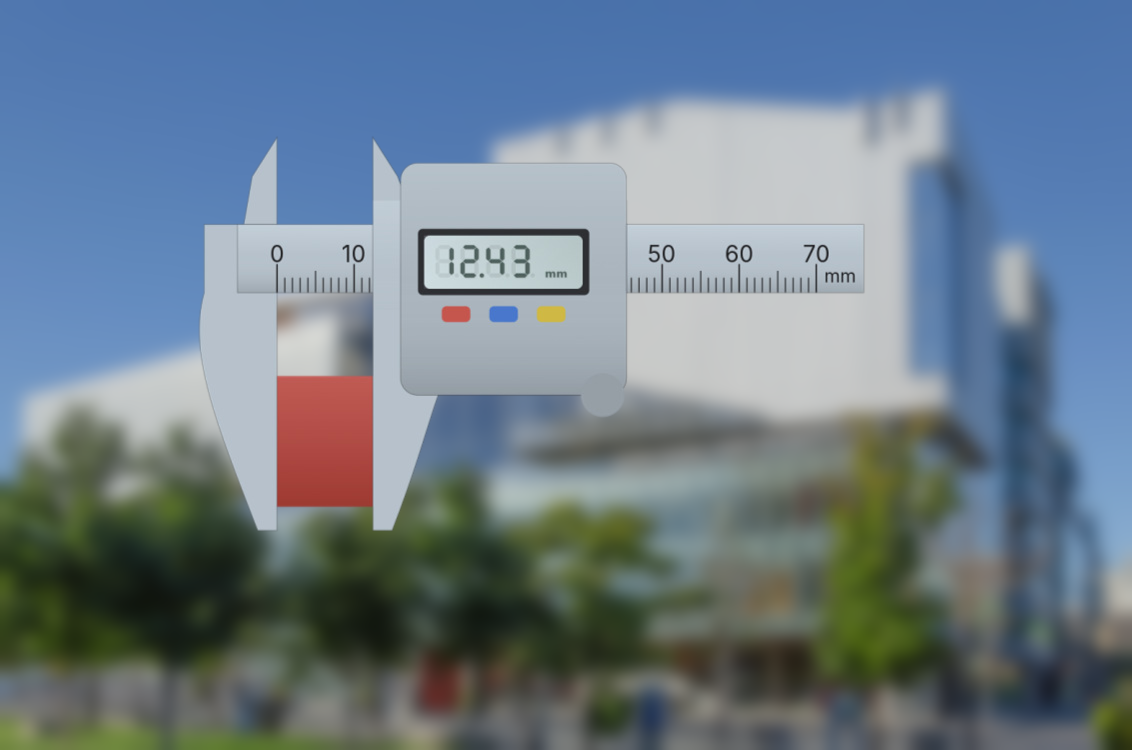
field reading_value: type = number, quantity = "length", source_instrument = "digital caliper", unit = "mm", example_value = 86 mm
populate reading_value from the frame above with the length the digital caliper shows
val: 12.43 mm
